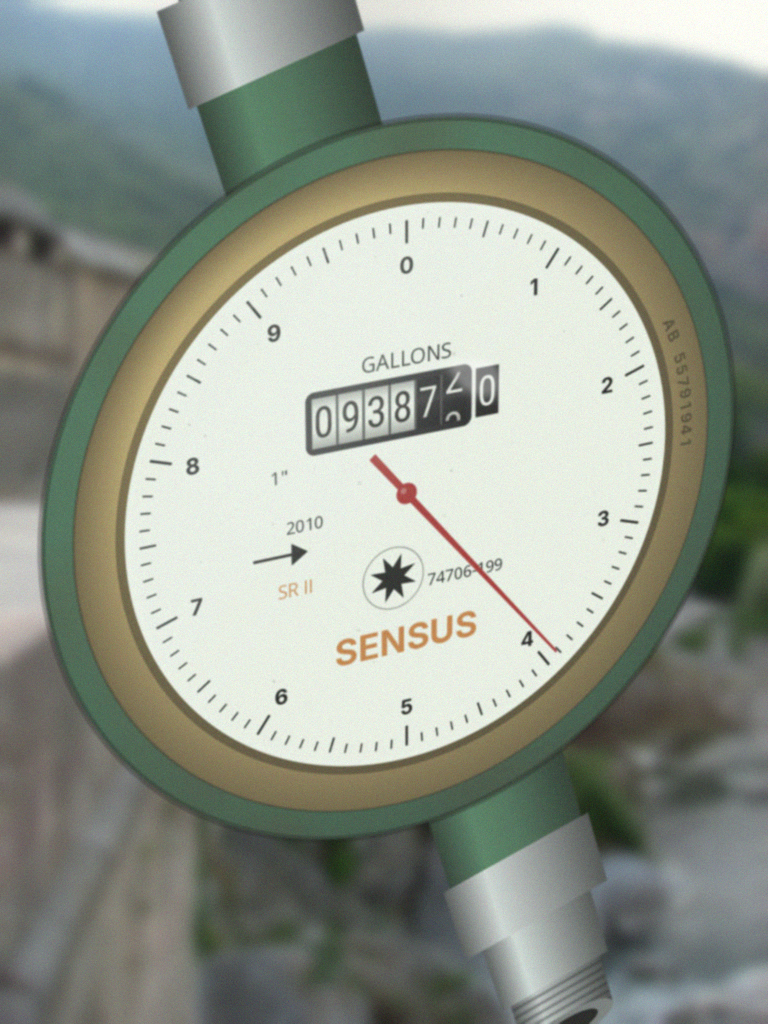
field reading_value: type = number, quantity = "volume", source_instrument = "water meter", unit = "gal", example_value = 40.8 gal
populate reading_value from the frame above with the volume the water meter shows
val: 938723.9 gal
